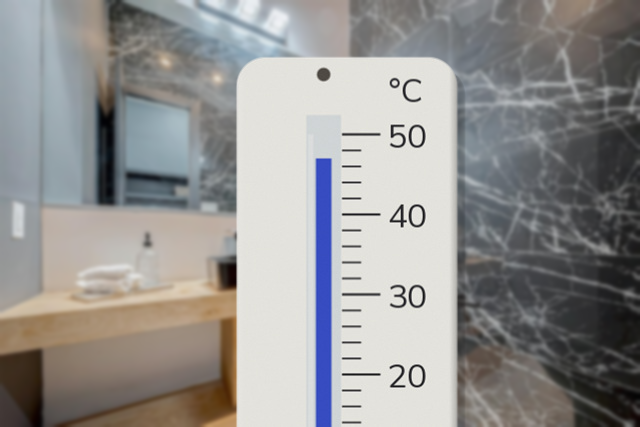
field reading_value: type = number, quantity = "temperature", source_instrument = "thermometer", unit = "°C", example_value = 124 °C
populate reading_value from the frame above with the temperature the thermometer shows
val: 47 °C
